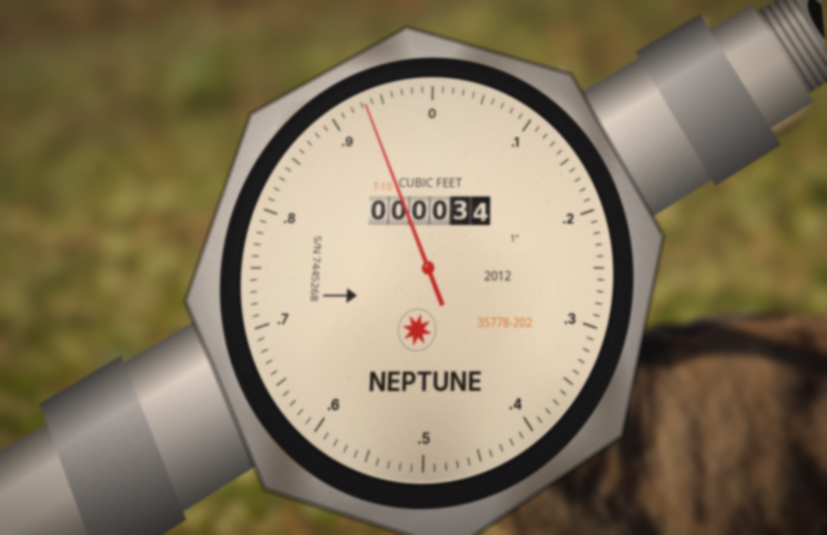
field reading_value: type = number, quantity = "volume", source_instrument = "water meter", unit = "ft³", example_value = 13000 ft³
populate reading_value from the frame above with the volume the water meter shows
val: 33.93 ft³
